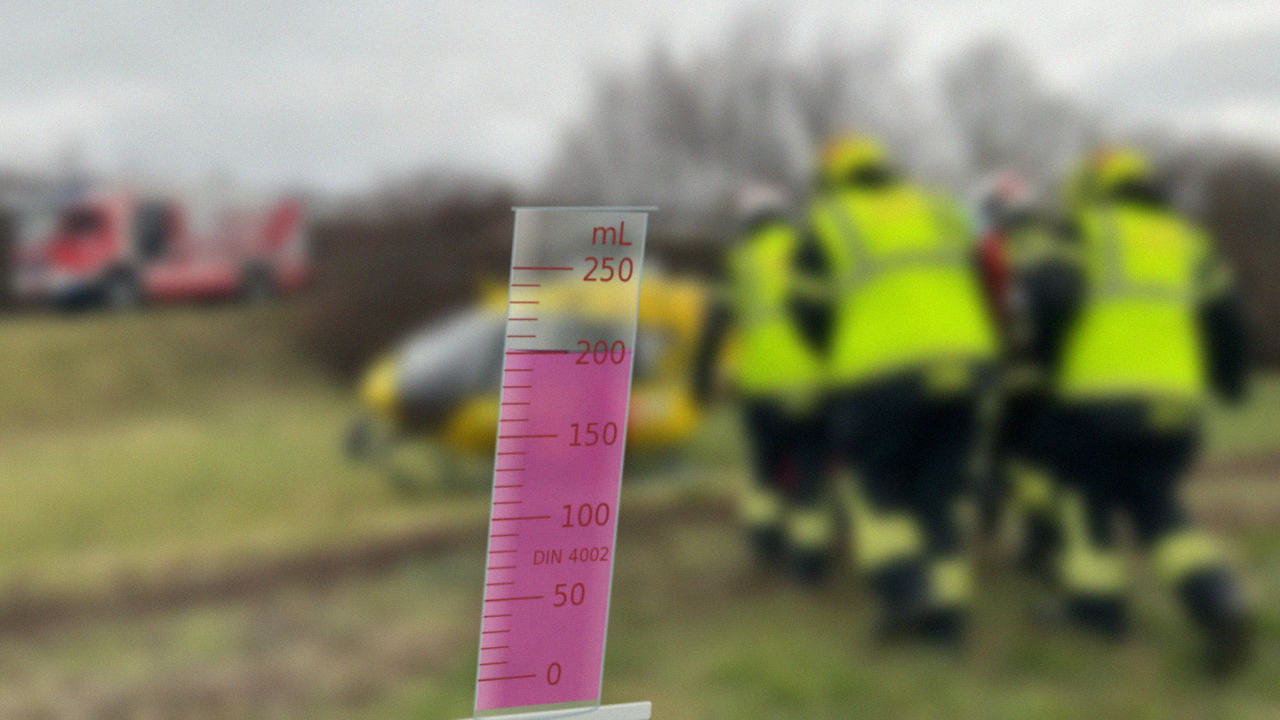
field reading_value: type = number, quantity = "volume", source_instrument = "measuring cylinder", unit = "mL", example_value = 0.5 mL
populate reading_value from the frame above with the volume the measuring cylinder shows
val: 200 mL
